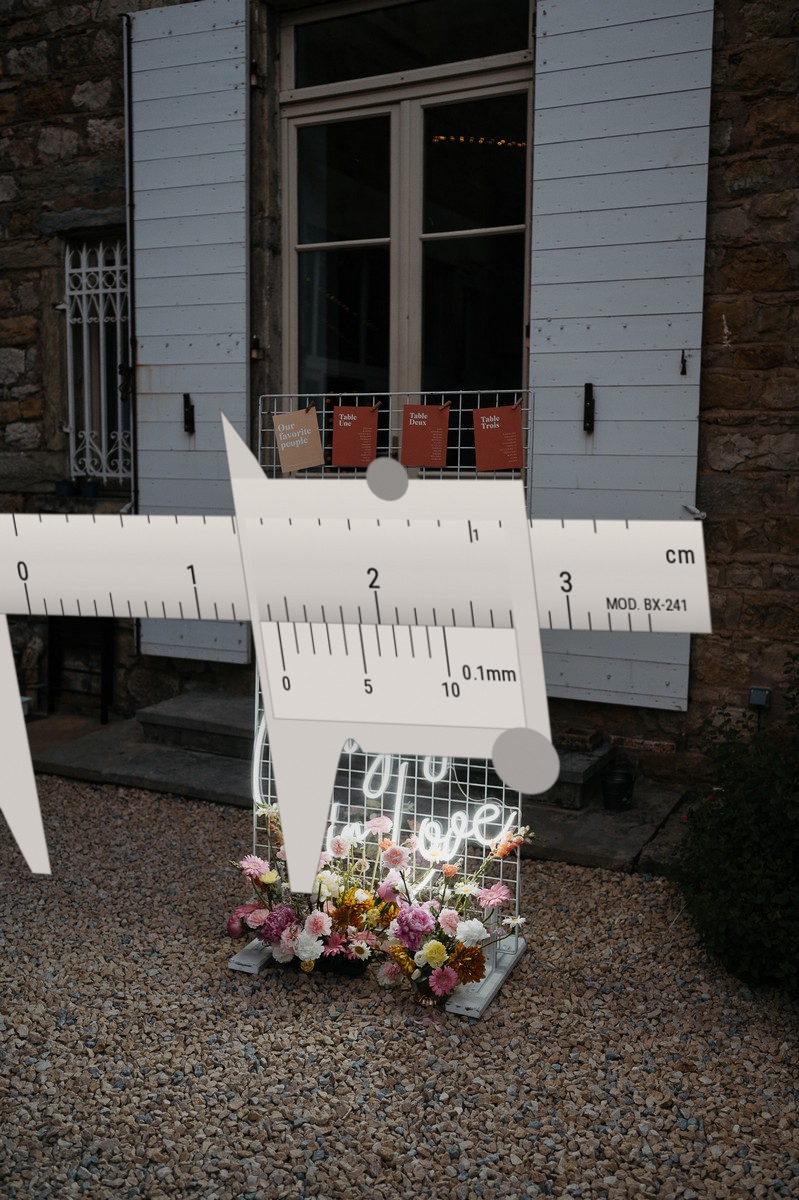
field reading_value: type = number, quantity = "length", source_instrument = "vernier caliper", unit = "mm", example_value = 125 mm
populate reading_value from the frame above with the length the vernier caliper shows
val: 14.4 mm
